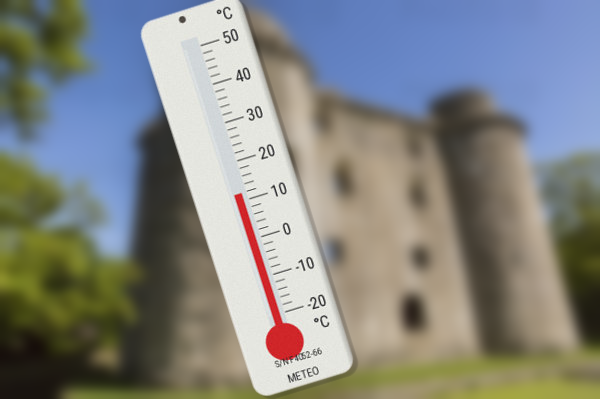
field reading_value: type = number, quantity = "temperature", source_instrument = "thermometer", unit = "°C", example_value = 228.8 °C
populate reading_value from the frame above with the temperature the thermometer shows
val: 12 °C
